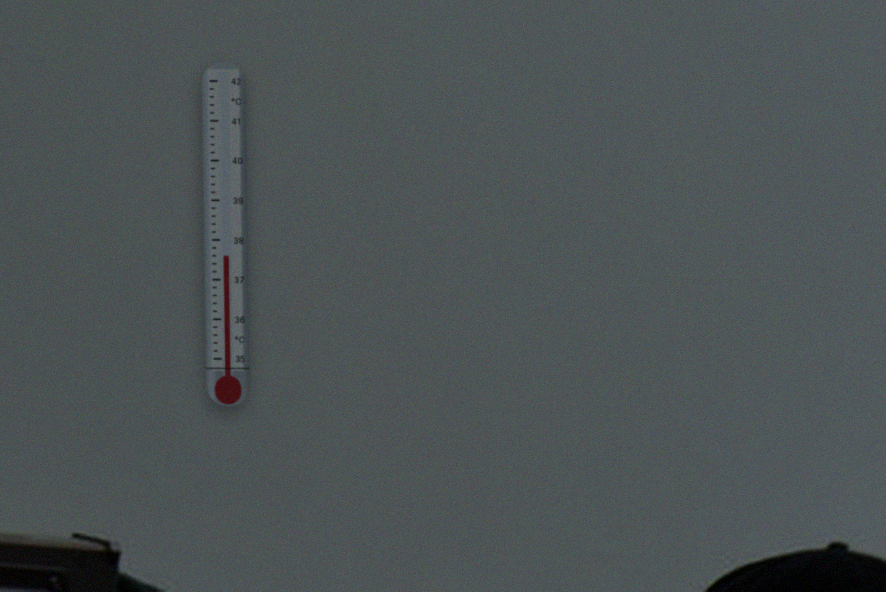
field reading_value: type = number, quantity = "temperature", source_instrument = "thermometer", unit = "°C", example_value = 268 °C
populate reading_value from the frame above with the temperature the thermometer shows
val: 37.6 °C
